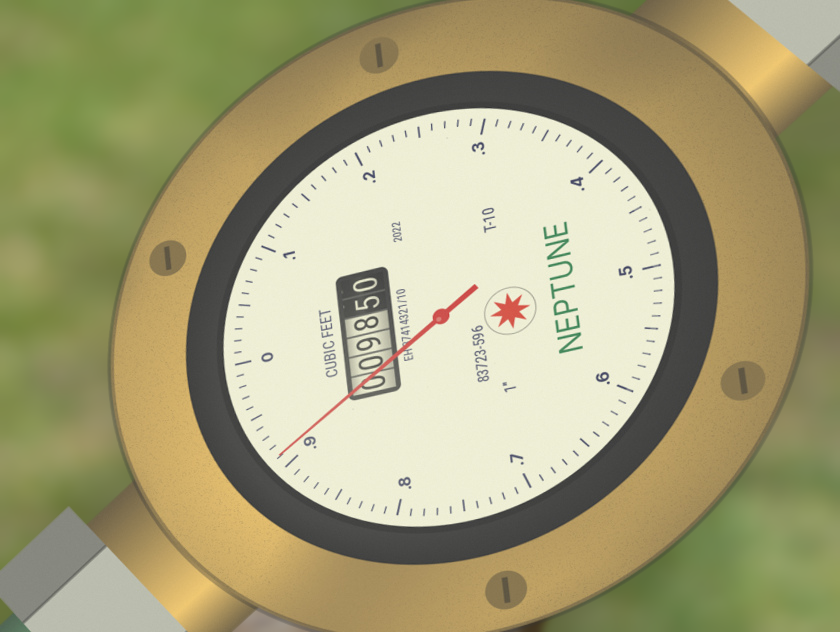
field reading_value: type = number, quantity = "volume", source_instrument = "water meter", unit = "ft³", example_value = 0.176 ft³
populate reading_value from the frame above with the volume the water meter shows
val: 9849.91 ft³
